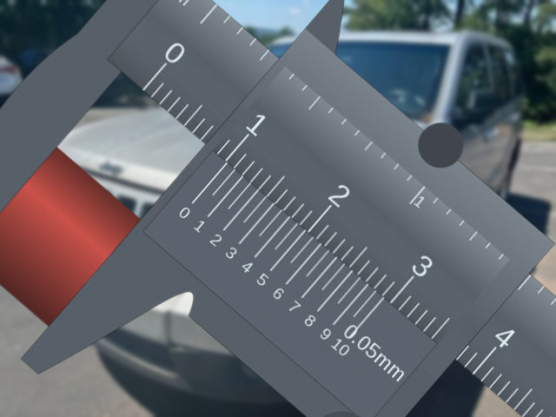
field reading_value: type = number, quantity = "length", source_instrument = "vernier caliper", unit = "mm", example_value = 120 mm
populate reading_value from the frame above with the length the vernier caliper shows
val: 10.2 mm
